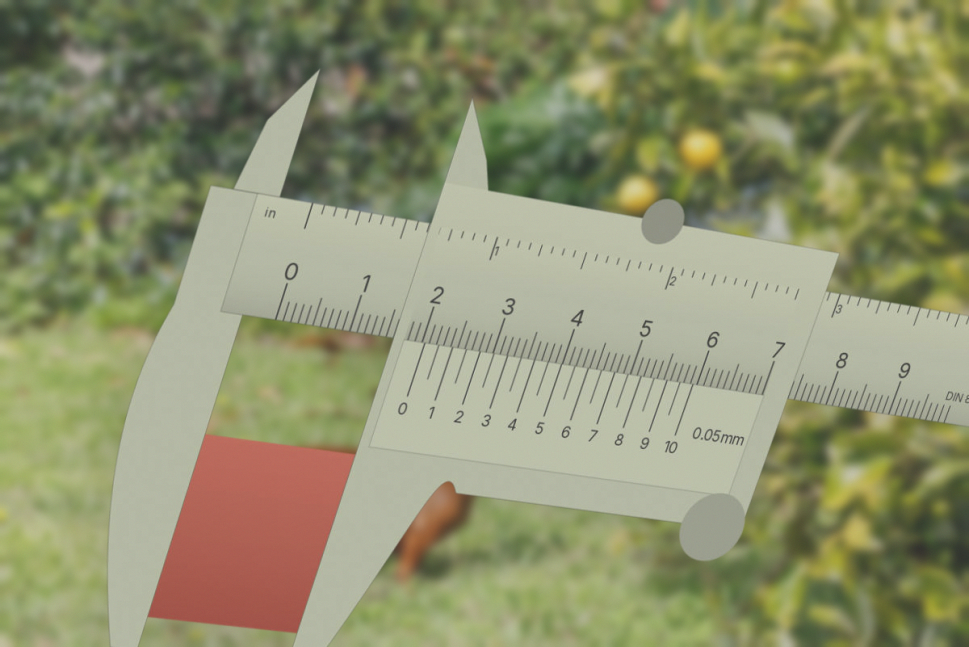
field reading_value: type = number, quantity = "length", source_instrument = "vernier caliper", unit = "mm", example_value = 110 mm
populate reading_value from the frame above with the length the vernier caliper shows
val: 20.4 mm
